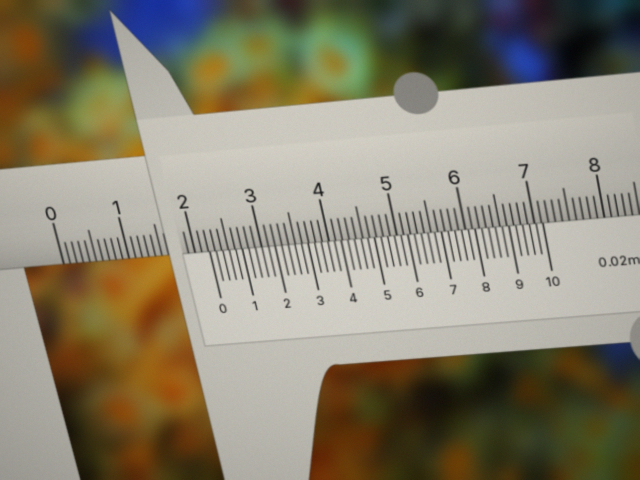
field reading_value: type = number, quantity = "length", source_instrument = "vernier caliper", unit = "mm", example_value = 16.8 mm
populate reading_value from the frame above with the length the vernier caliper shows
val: 22.2 mm
